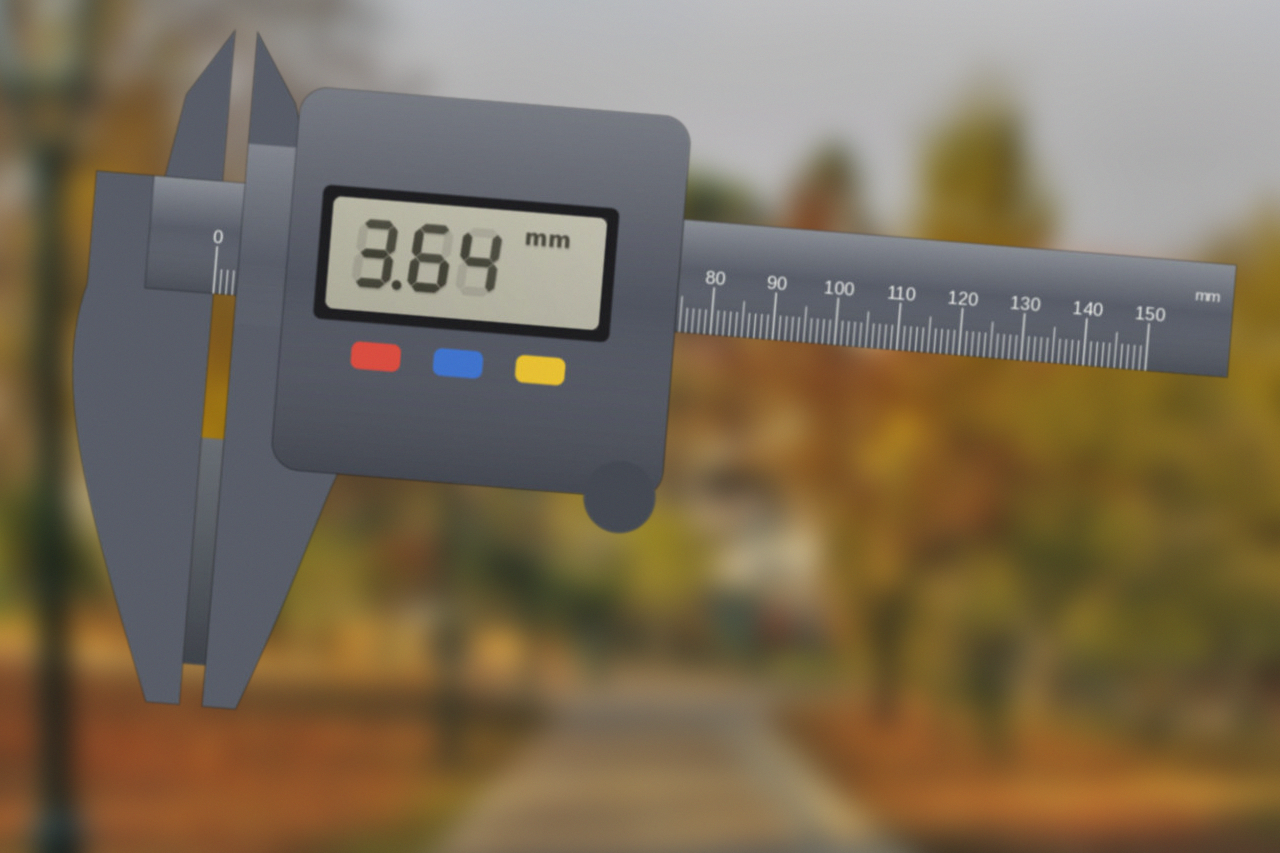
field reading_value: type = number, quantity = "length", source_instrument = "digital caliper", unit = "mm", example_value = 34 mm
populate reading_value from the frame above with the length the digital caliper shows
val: 3.64 mm
